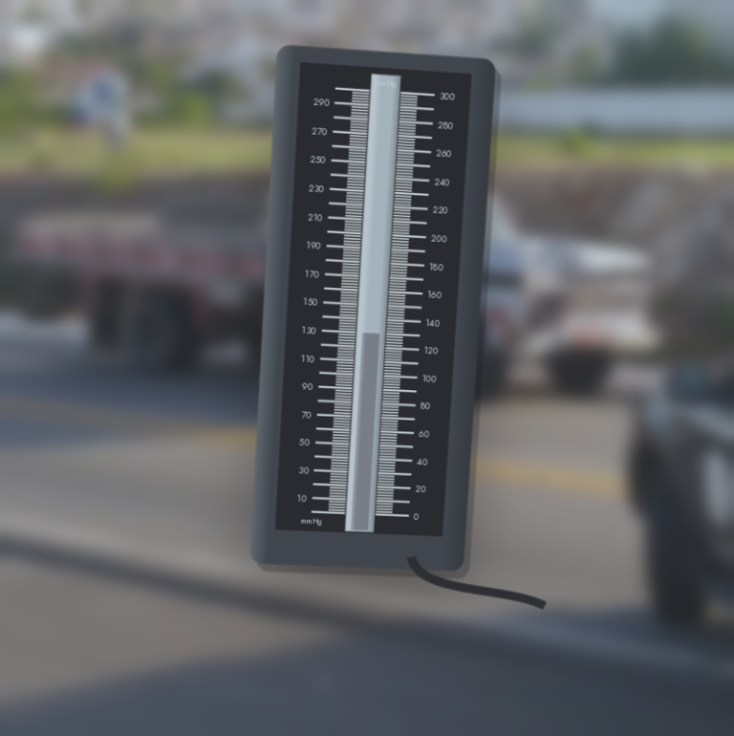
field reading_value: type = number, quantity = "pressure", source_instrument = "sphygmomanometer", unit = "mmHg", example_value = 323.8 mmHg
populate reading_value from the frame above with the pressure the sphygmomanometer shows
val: 130 mmHg
